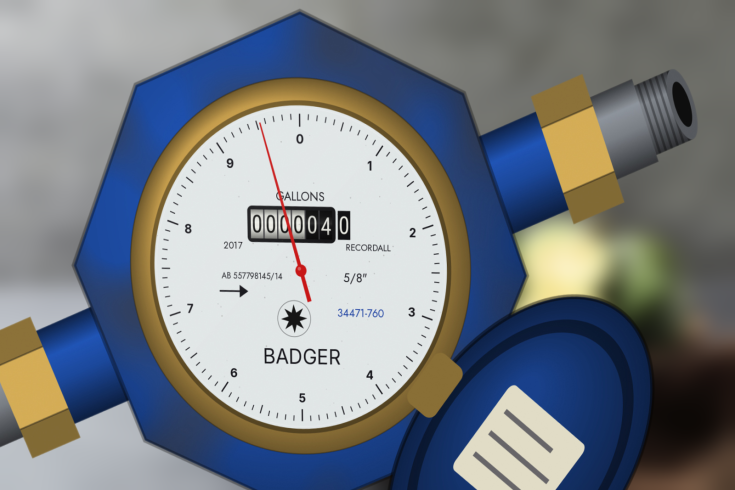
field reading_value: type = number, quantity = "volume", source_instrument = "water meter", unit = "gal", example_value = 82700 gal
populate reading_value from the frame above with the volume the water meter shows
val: 39.5 gal
